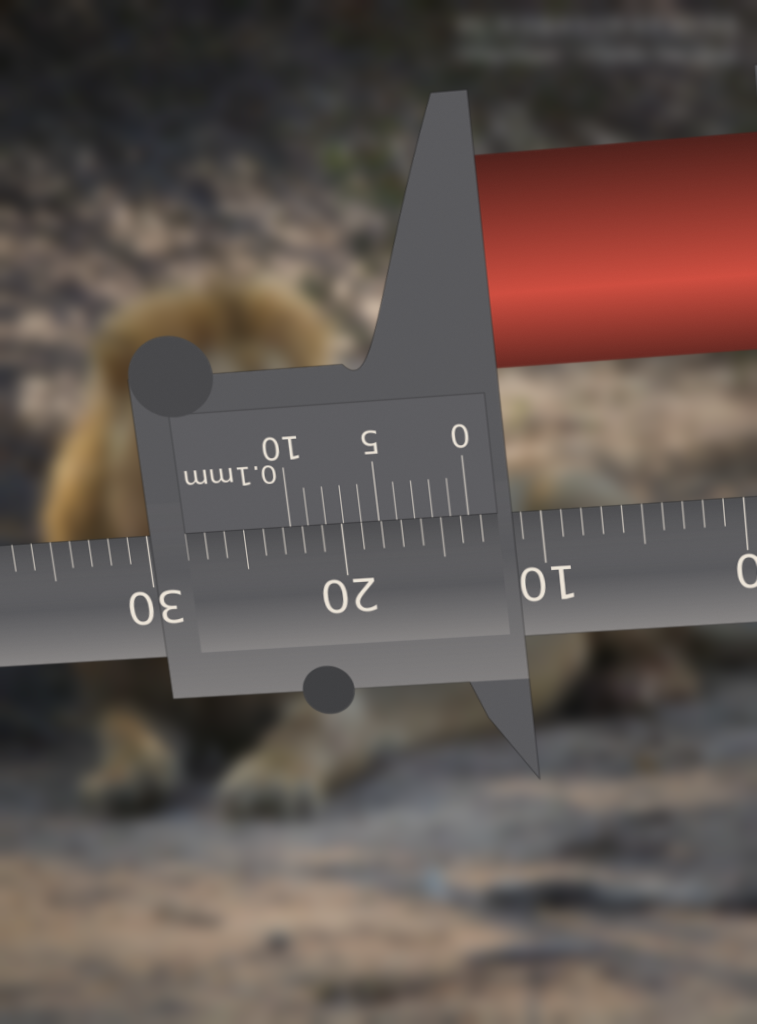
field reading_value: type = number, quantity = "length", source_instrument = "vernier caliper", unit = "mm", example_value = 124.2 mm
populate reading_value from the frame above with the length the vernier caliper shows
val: 13.6 mm
